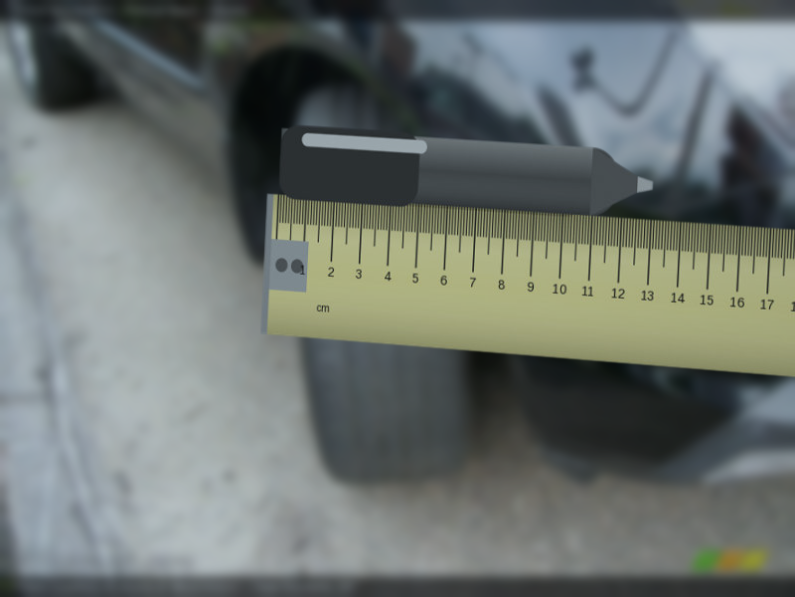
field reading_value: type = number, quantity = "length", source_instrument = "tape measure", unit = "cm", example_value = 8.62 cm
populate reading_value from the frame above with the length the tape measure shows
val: 13 cm
